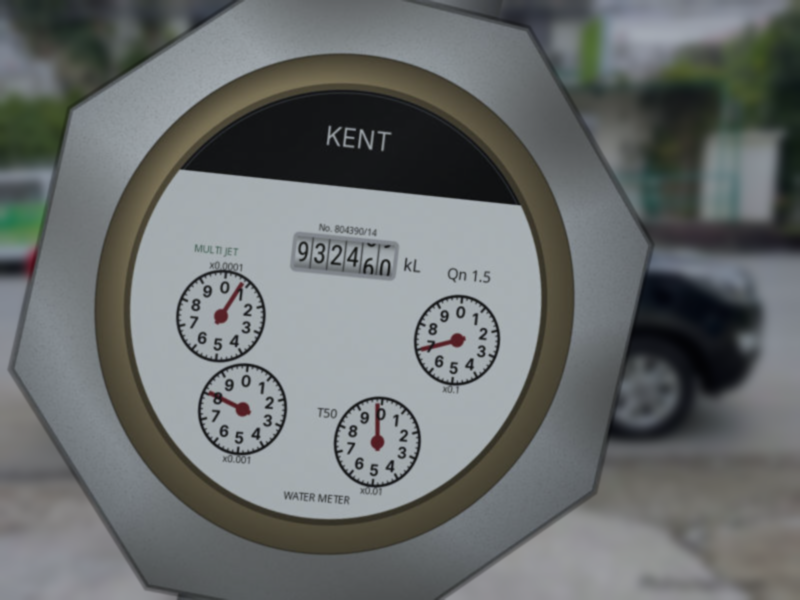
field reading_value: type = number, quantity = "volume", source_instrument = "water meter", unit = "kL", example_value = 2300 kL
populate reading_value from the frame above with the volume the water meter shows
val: 932459.6980 kL
